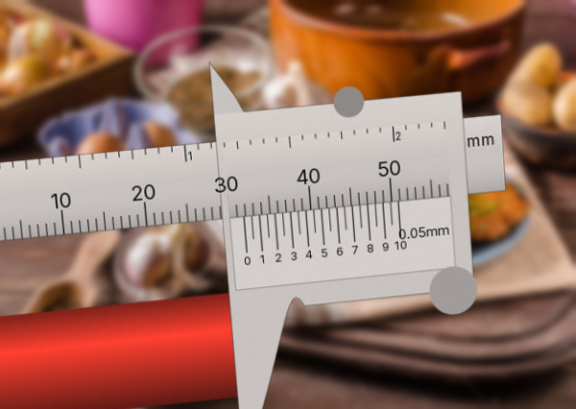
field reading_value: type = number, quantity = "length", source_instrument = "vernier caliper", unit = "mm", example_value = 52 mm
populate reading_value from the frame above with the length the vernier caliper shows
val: 31.8 mm
